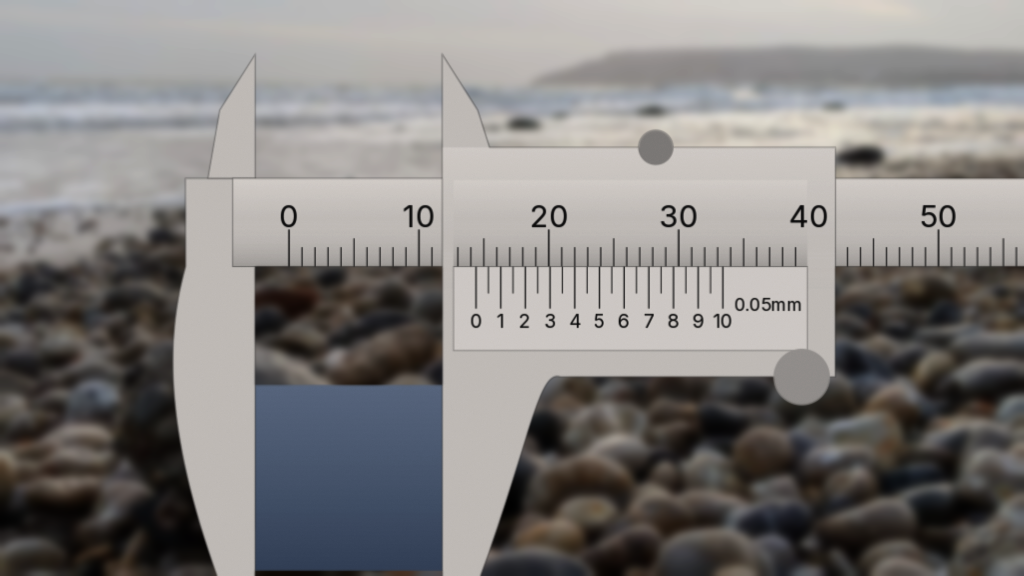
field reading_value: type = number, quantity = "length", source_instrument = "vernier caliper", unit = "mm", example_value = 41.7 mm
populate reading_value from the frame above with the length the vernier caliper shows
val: 14.4 mm
